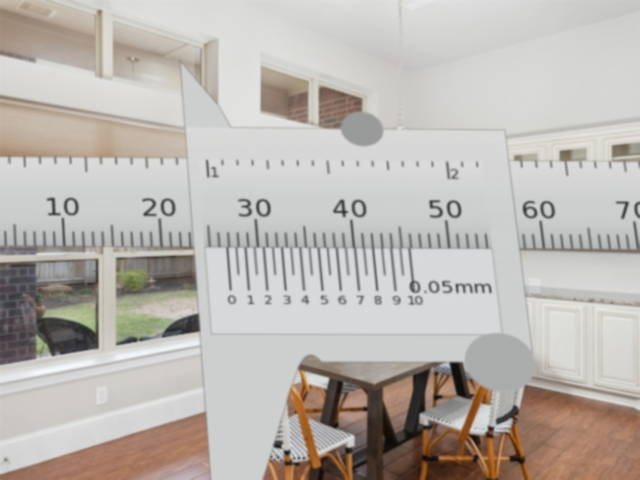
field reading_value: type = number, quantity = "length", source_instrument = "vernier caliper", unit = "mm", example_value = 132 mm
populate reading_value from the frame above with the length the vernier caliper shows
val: 26.8 mm
